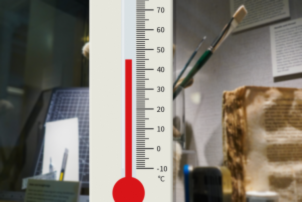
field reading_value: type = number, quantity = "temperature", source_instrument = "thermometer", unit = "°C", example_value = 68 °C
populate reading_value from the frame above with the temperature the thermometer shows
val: 45 °C
